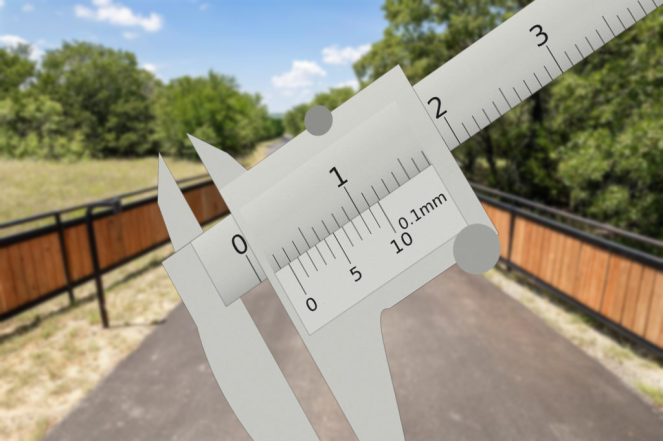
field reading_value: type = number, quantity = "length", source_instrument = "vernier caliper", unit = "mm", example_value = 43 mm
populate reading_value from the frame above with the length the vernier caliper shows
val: 2.8 mm
